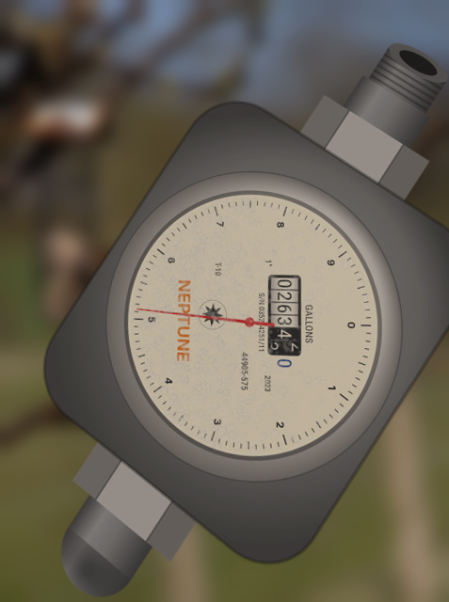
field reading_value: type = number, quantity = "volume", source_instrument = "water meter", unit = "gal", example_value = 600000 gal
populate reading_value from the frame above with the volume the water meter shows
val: 263425.1 gal
